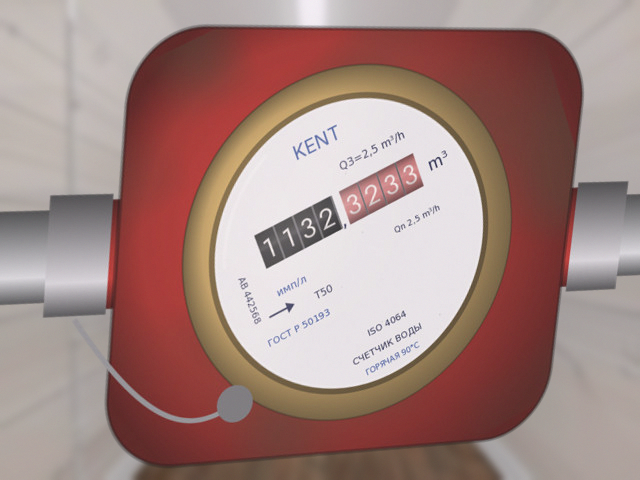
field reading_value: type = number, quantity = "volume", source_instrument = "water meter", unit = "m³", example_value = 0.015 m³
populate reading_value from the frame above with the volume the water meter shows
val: 1132.3233 m³
